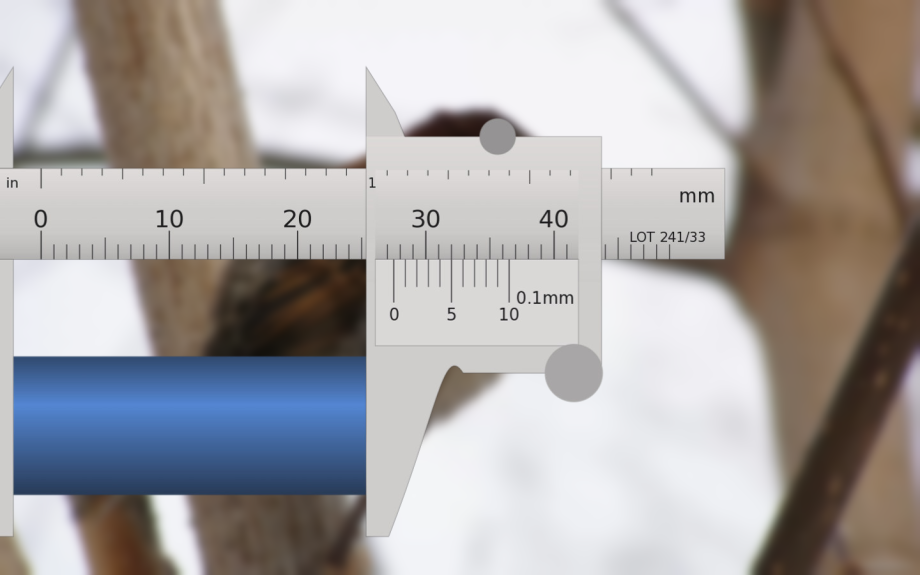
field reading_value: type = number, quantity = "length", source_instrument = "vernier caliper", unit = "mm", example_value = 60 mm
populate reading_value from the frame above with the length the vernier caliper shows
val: 27.5 mm
